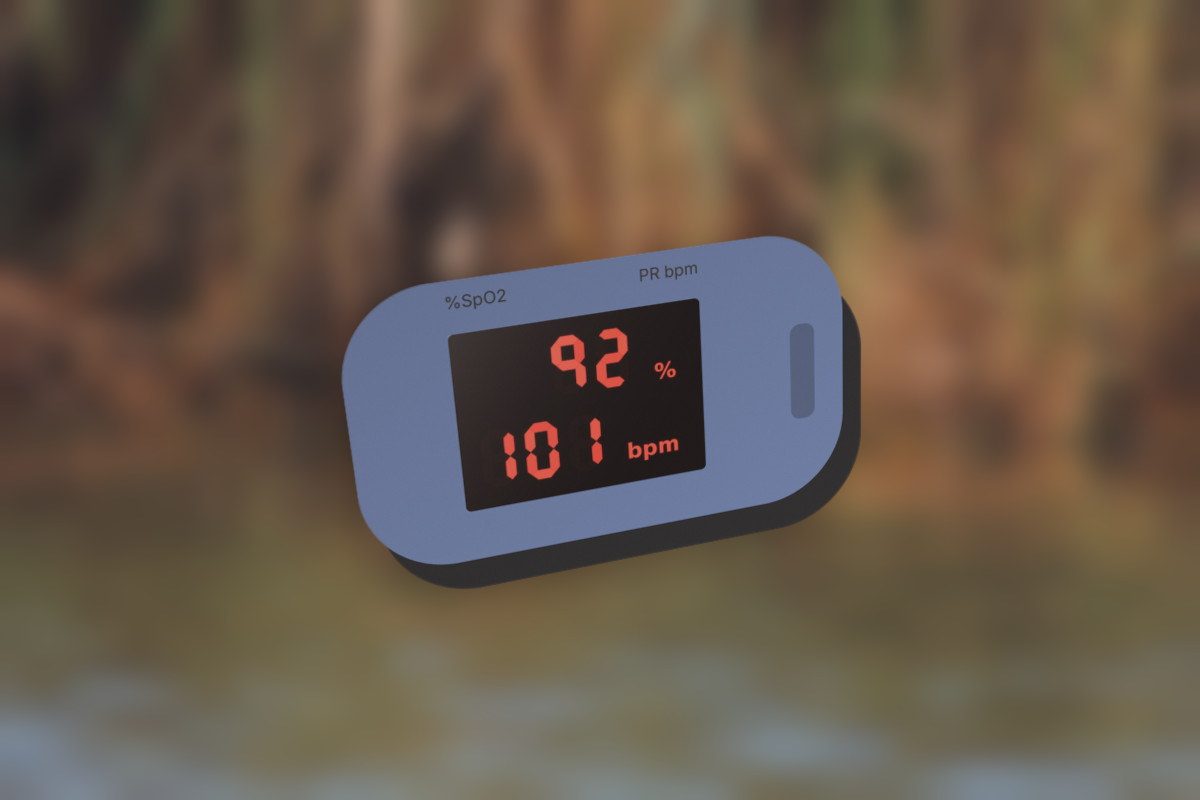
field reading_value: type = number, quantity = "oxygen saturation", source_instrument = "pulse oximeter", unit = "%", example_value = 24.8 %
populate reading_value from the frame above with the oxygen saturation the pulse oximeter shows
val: 92 %
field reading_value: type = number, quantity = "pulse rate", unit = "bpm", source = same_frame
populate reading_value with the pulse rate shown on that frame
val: 101 bpm
